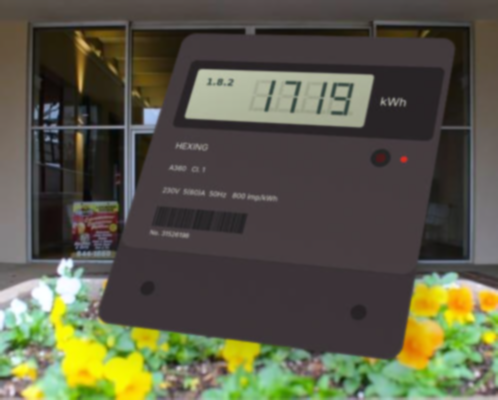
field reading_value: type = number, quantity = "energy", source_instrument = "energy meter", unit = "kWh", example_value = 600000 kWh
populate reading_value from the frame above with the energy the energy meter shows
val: 1719 kWh
